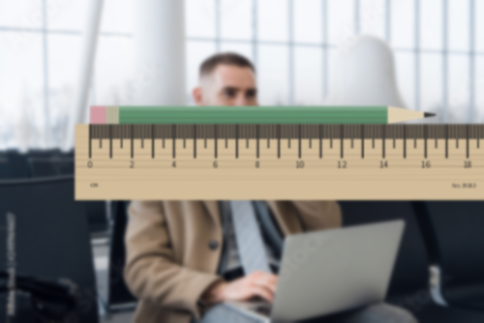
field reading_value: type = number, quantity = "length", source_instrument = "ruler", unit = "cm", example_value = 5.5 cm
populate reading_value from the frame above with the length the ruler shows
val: 16.5 cm
